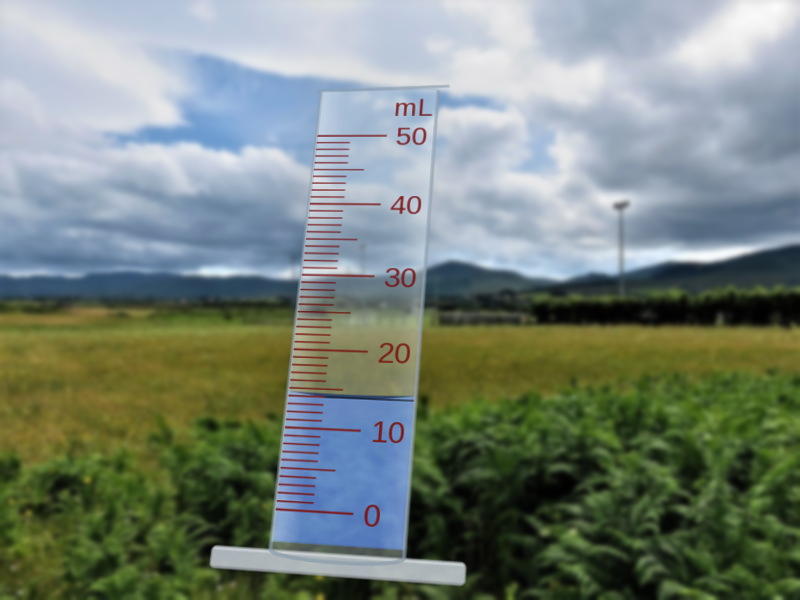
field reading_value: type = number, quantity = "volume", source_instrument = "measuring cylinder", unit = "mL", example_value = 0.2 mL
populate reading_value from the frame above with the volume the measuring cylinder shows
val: 14 mL
